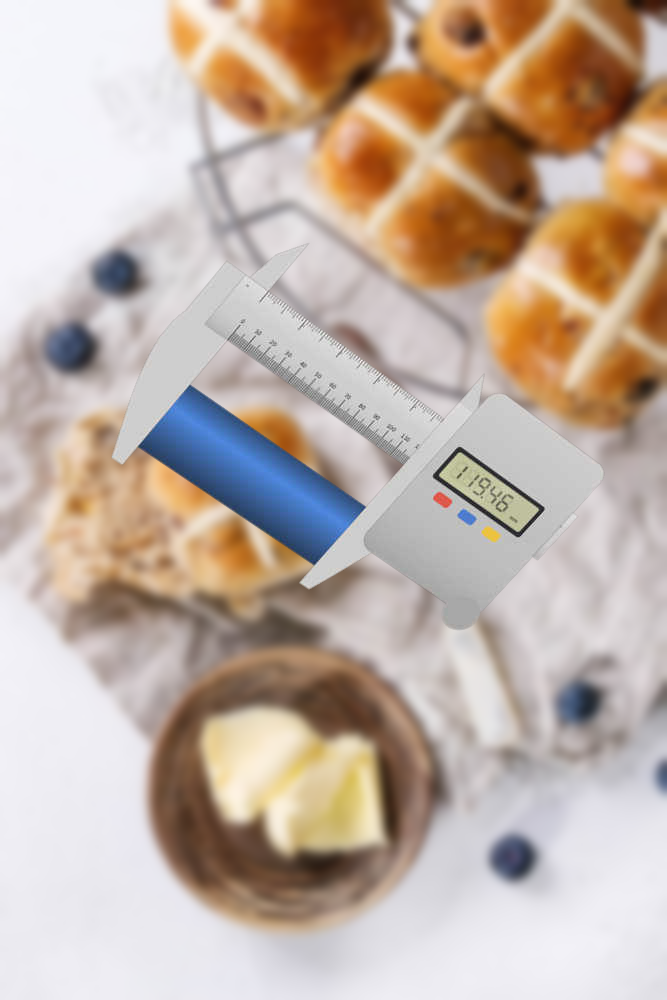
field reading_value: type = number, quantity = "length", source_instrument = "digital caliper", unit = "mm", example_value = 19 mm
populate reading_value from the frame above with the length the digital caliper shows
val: 119.46 mm
